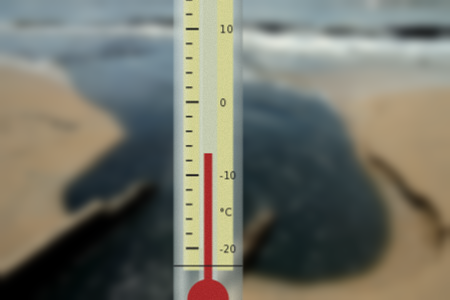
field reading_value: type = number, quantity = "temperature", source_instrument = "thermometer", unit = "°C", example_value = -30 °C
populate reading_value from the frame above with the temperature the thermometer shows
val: -7 °C
